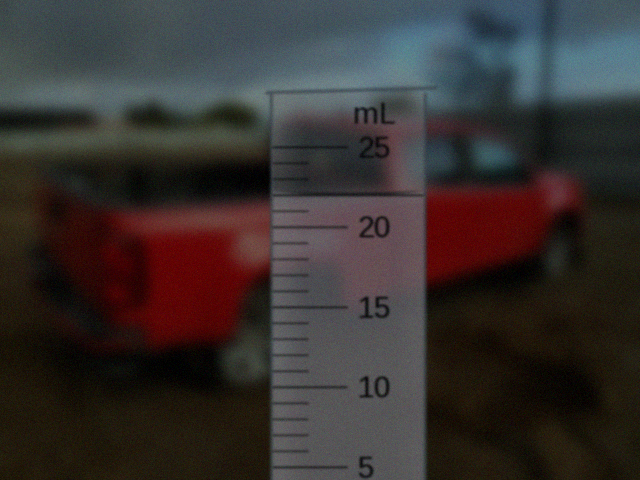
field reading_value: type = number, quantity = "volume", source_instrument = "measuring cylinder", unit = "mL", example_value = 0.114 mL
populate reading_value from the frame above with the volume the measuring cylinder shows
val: 22 mL
